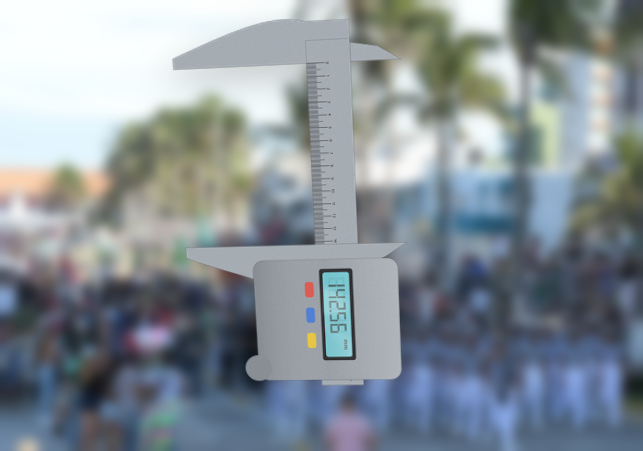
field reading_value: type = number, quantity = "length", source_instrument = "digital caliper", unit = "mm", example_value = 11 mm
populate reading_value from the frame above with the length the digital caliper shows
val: 142.56 mm
